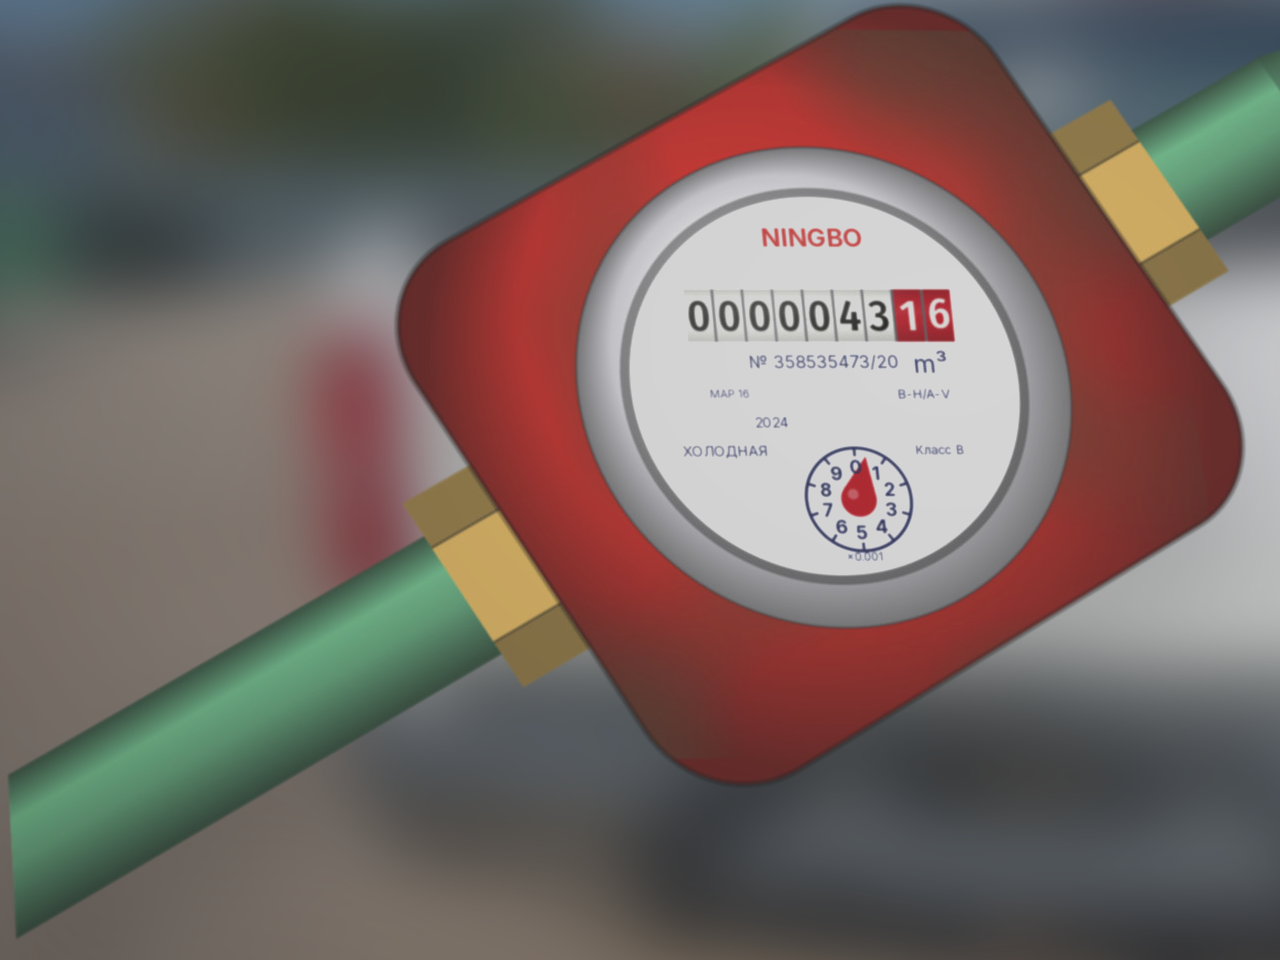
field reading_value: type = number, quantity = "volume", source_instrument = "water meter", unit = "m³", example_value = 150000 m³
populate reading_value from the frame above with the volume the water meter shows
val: 43.160 m³
